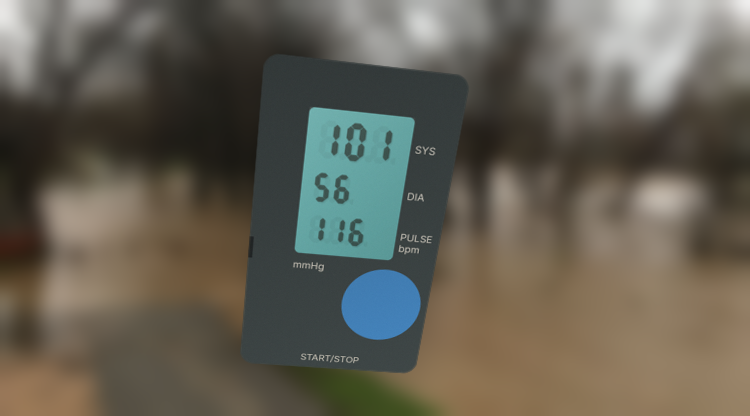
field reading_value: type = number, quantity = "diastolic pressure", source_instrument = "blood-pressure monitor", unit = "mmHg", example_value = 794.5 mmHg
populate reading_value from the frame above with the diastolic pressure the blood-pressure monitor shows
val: 56 mmHg
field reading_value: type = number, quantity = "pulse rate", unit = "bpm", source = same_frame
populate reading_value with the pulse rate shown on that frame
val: 116 bpm
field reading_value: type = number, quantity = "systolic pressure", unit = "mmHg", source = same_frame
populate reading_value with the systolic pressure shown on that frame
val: 101 mmHg
